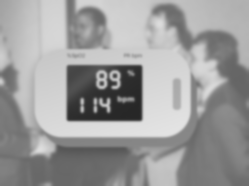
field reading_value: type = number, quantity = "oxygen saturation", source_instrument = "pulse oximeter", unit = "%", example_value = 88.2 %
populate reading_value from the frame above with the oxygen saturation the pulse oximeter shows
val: 89 %
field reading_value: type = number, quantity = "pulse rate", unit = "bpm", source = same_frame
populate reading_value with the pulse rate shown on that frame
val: 114 bpm
